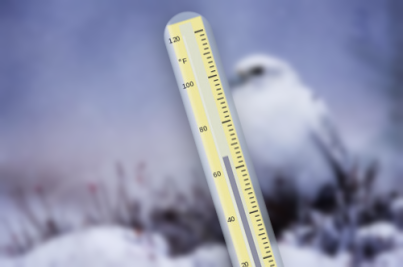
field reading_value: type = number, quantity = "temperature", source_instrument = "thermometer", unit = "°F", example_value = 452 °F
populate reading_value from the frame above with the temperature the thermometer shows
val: 66 °F
